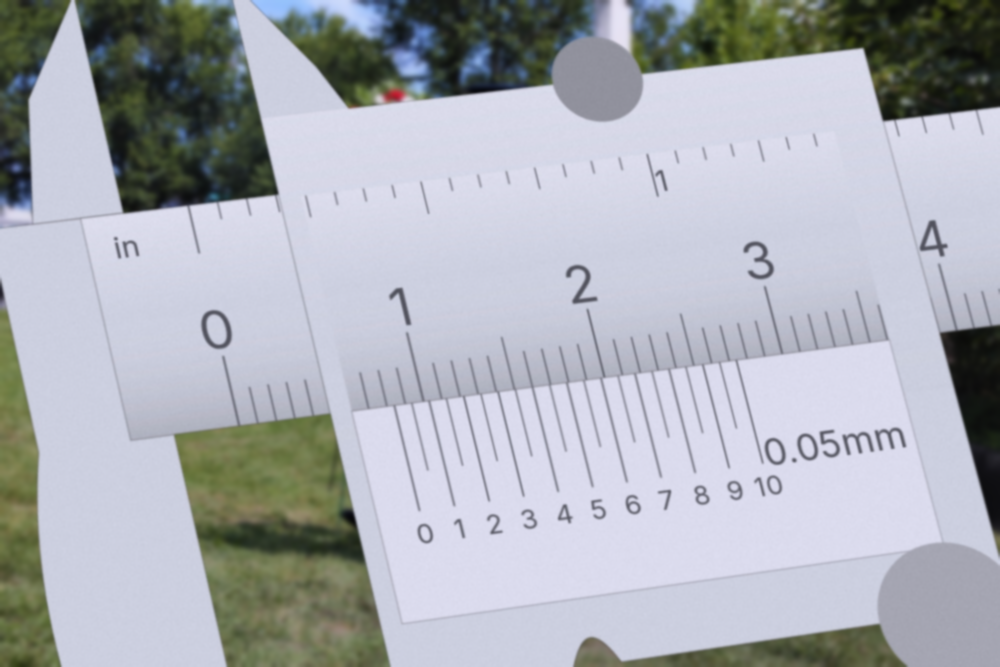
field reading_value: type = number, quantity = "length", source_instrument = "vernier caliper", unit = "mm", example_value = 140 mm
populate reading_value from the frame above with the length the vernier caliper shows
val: 8.4 mm
